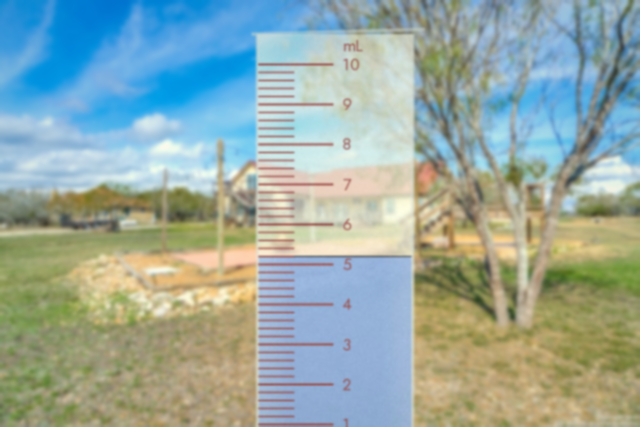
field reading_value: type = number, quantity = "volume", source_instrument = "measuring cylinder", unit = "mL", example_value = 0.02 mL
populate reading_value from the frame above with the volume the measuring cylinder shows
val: 5.2 mL
